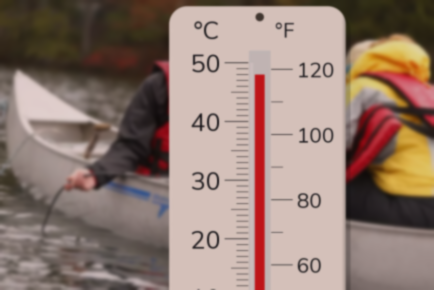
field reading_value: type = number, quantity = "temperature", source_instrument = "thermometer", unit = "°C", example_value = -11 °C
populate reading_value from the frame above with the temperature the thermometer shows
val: 48 °C
